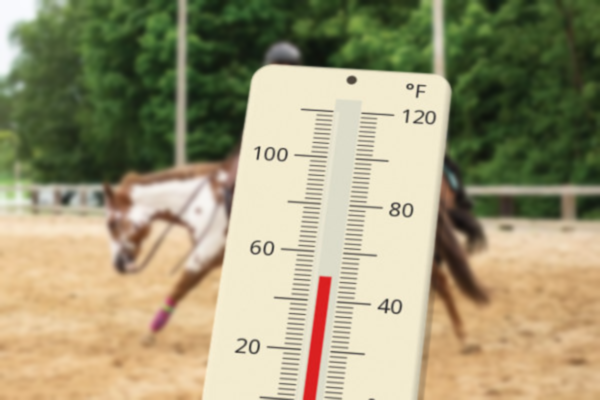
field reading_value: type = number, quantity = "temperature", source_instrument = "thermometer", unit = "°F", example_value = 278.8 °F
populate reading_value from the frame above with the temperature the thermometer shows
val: 50 °F
